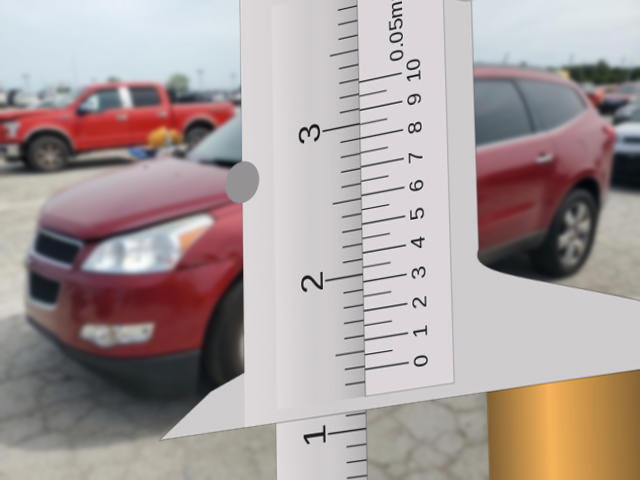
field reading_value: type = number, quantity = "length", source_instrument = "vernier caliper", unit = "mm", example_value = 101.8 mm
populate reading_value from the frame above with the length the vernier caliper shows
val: 13.8 mm
